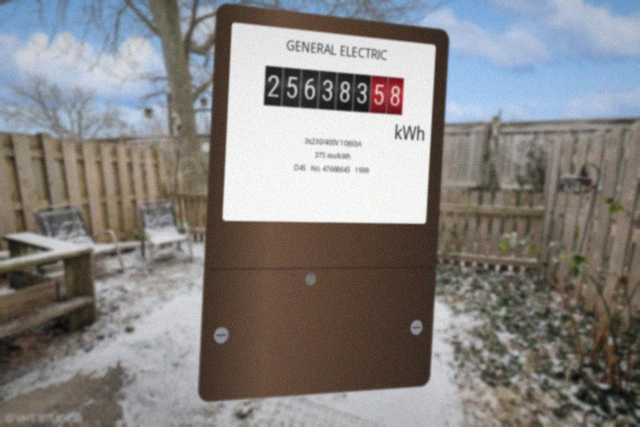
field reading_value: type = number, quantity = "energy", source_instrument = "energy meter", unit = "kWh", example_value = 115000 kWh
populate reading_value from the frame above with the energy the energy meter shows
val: 256383.58 kWh
